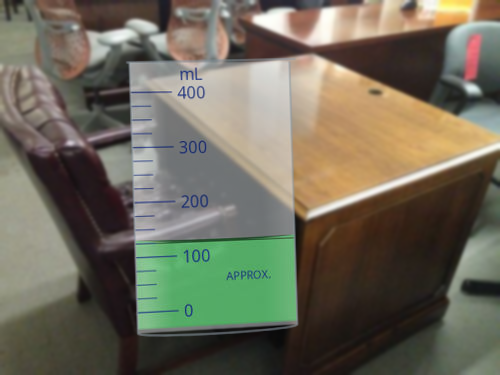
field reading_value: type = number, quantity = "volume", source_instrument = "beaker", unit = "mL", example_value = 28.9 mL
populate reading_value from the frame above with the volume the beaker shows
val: 125 mL
